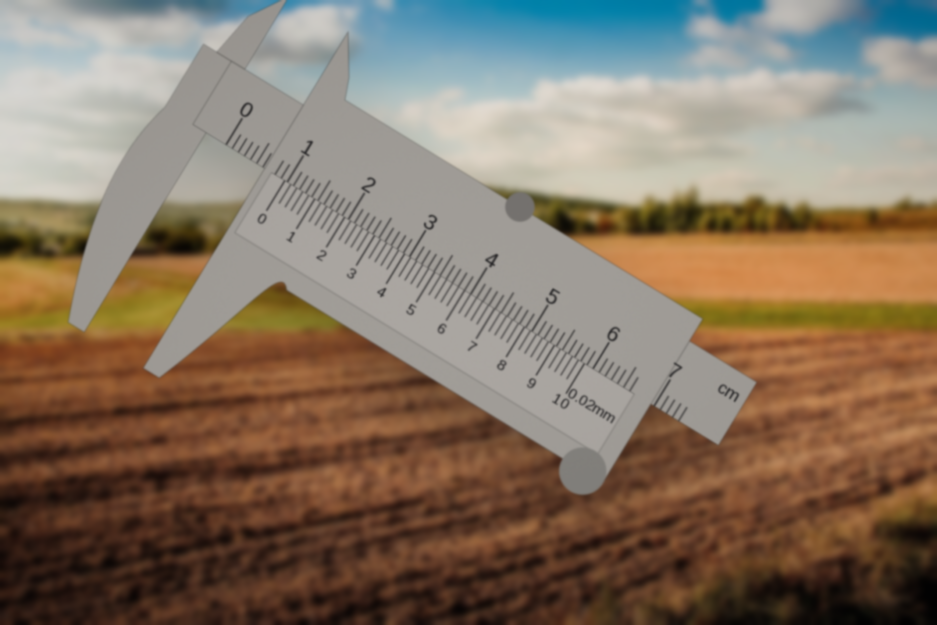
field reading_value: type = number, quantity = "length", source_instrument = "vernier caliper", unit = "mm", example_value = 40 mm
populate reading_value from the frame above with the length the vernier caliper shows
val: 9.6 mm
